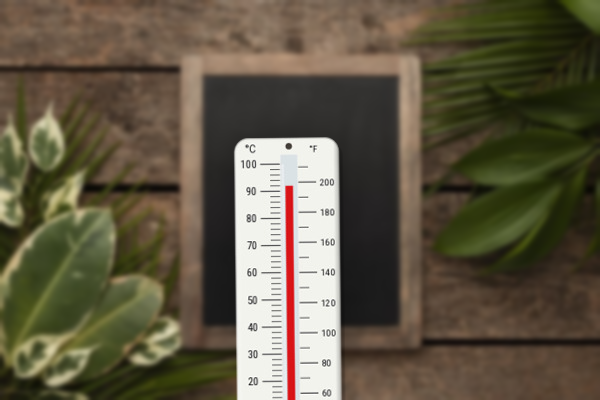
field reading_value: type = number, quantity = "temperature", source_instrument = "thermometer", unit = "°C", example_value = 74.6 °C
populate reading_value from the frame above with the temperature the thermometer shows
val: 92 °C
